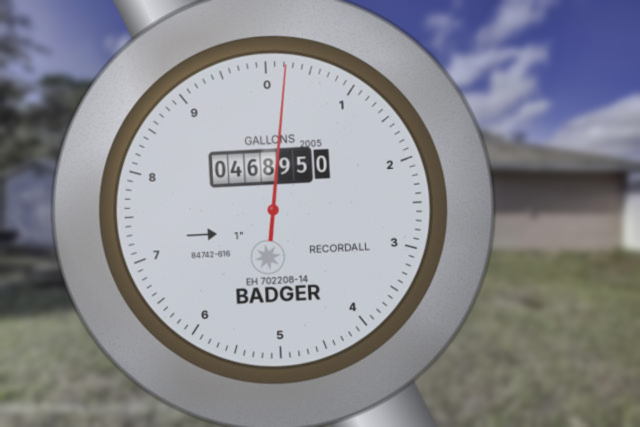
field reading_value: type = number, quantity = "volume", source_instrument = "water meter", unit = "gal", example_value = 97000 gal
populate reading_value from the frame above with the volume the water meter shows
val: 468950.2 gal
